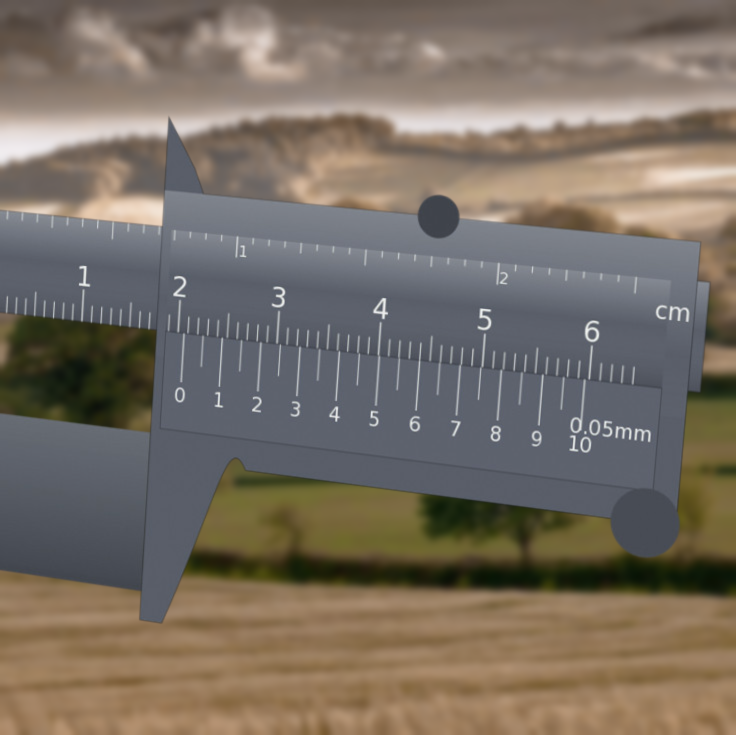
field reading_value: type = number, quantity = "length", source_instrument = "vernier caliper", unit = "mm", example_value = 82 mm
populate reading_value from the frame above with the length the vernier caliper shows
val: 20.6 mm
